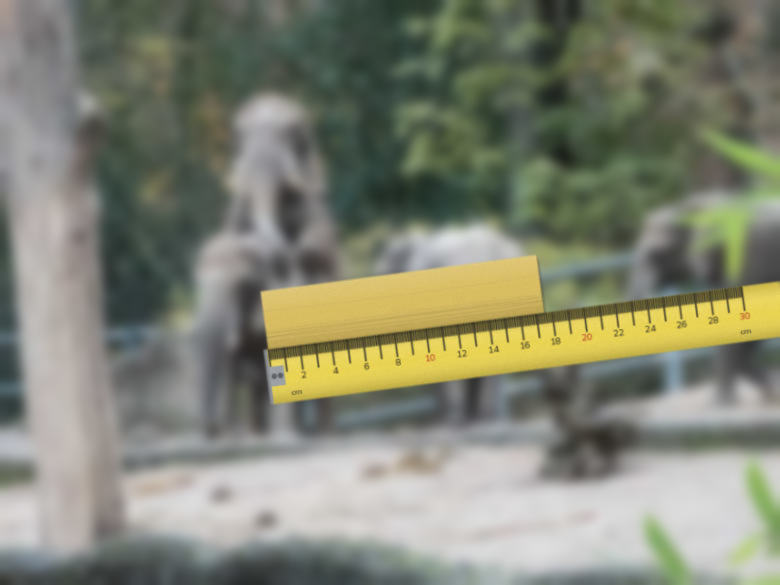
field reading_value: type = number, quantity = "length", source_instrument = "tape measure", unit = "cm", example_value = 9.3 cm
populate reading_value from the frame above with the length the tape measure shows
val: 17.5 cm
